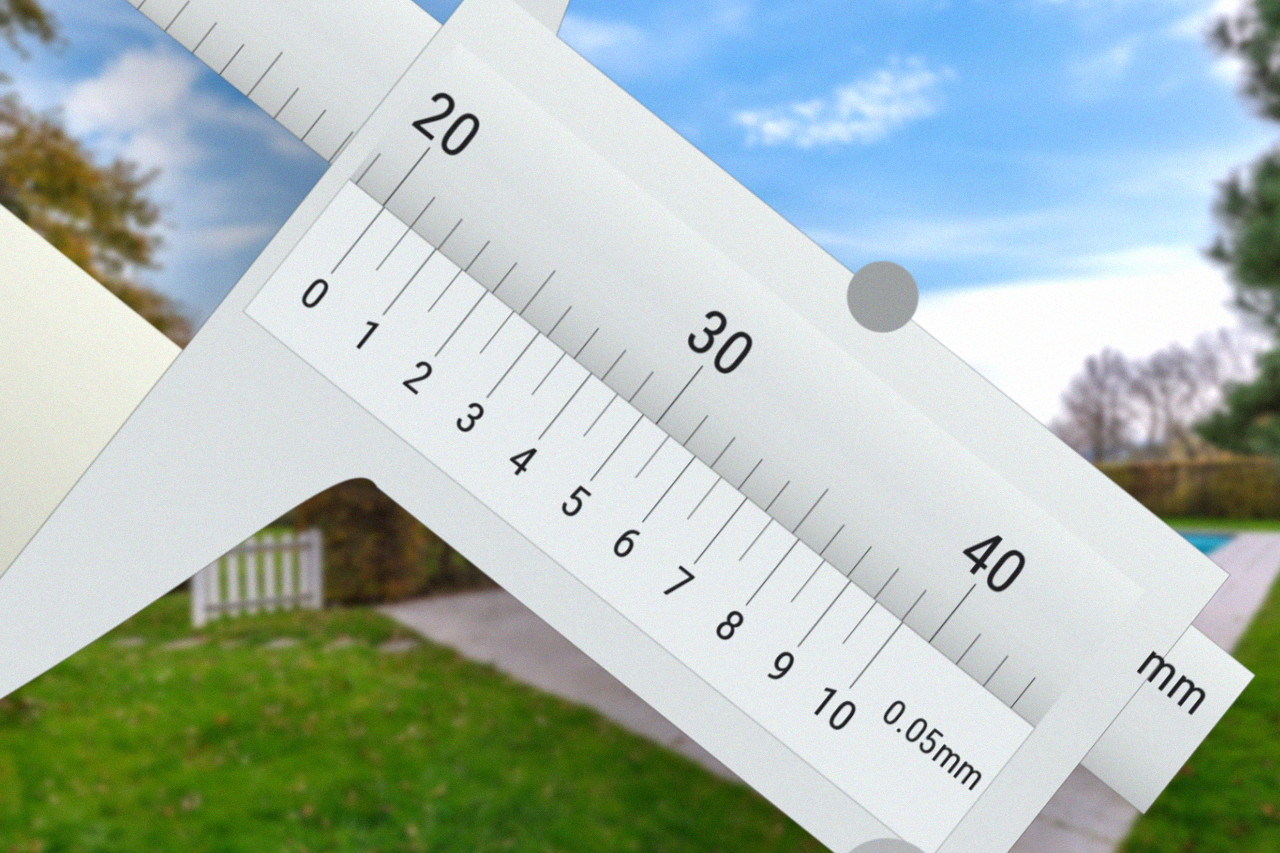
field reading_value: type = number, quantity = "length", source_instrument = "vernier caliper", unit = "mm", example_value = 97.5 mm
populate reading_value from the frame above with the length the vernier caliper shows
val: 20.05 mm
